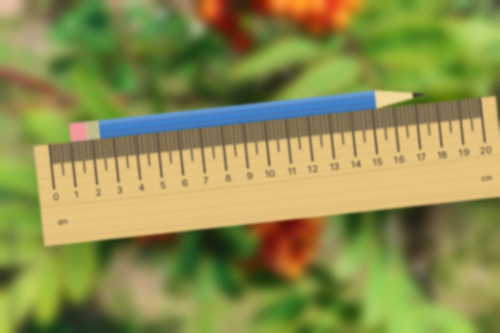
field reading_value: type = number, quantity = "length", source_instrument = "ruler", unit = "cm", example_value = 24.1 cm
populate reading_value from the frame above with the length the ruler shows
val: 16.5 cm
